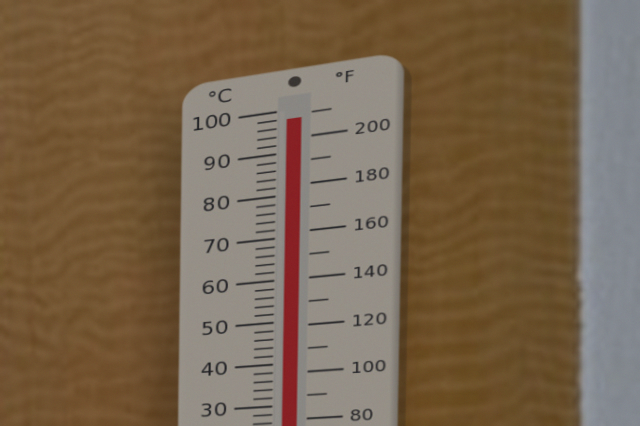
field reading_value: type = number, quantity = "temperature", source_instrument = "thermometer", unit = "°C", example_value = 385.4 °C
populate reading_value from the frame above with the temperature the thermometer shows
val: 98 °C
